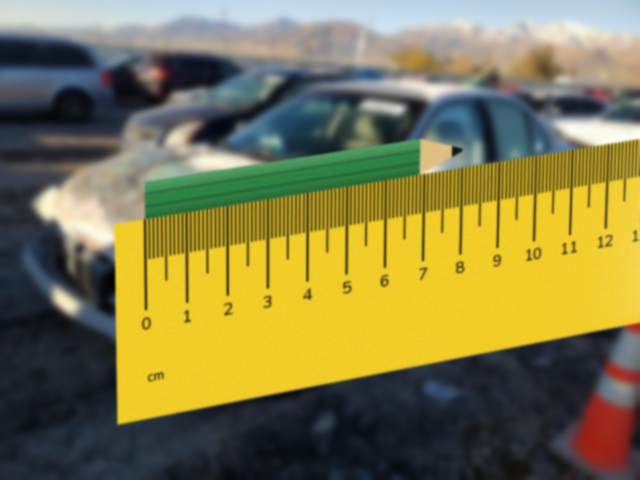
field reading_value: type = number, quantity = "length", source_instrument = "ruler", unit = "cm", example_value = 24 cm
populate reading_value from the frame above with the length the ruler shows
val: 8 cm
